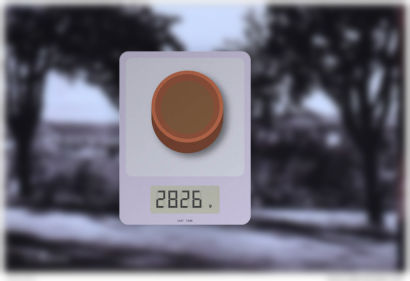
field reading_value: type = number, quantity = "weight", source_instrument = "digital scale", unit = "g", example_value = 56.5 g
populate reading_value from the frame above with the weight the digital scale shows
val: 2826 g
